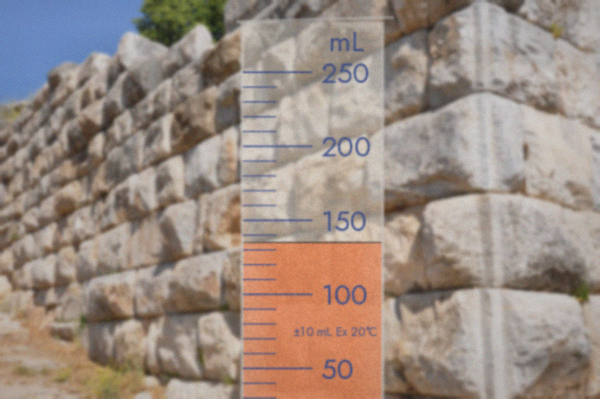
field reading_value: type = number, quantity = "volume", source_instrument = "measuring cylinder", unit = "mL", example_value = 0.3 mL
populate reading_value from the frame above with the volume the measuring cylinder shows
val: 135 mL
